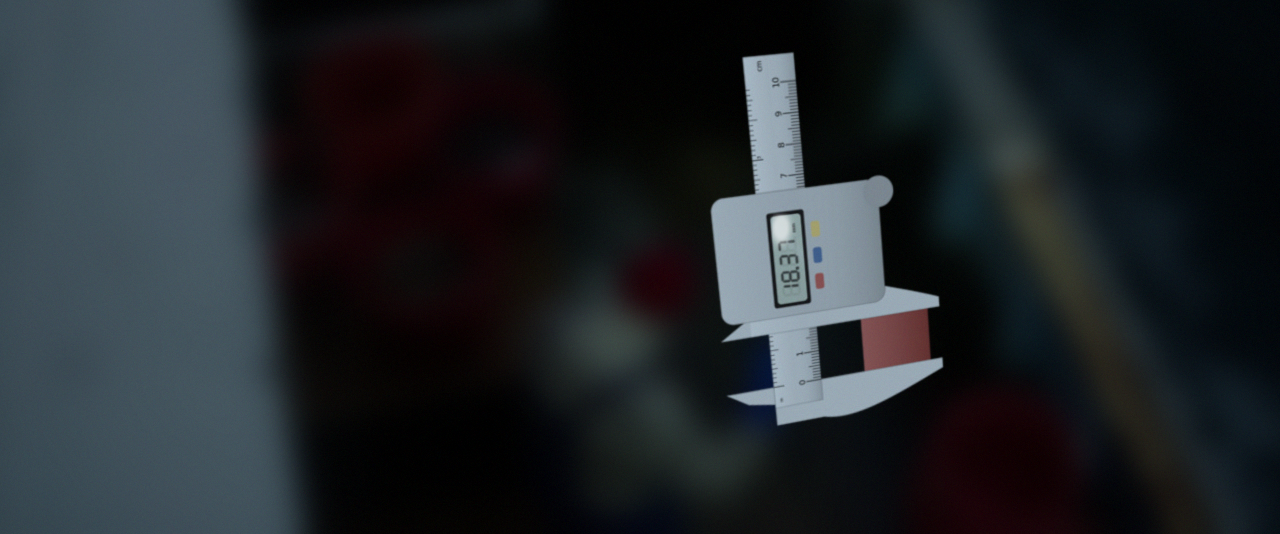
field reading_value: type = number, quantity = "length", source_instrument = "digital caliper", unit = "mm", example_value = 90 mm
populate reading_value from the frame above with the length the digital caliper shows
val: 18.37 mm
